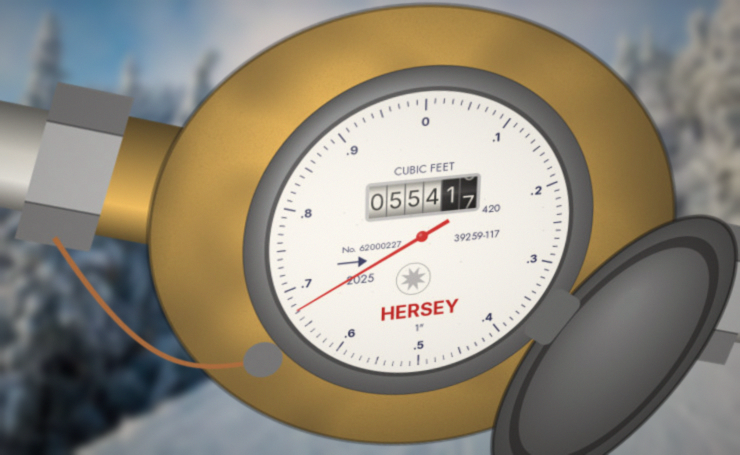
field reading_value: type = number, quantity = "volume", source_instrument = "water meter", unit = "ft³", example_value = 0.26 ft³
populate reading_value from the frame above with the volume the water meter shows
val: 55416.67 ft³
